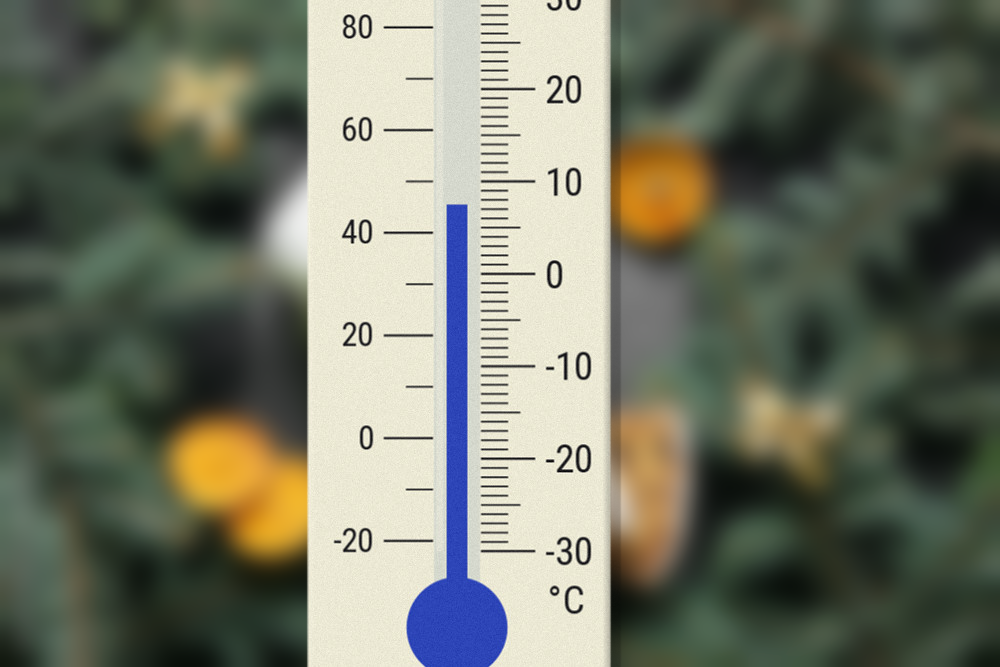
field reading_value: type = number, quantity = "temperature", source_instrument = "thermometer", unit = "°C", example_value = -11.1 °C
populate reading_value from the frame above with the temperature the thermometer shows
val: 7.5 °C
